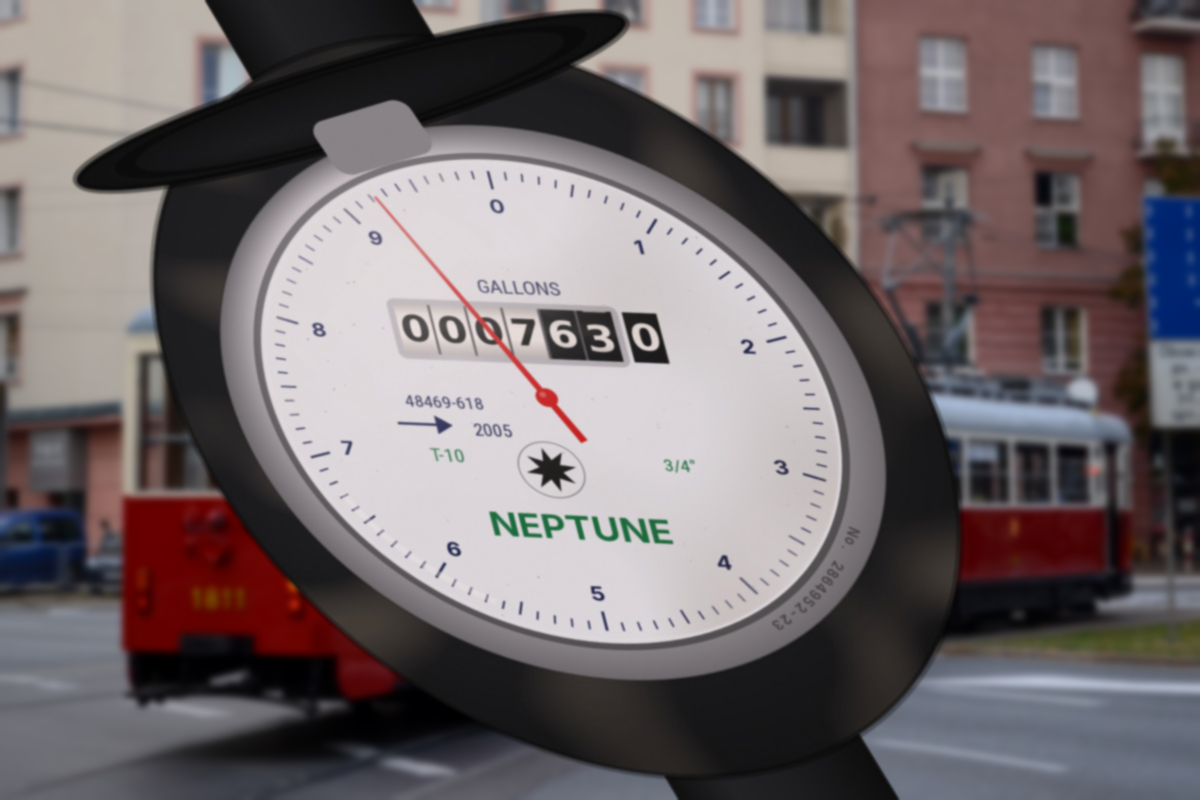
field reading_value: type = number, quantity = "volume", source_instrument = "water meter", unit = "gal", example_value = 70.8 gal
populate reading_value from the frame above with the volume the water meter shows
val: 7629.2 gal
